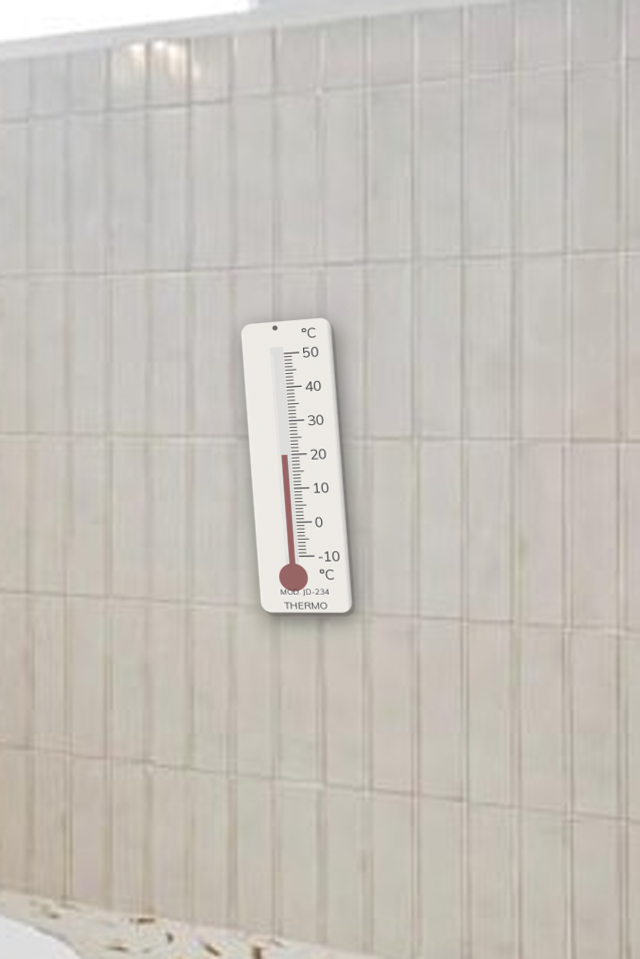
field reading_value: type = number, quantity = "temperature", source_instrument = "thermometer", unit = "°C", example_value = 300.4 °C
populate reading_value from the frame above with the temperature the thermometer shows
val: 20 °C
